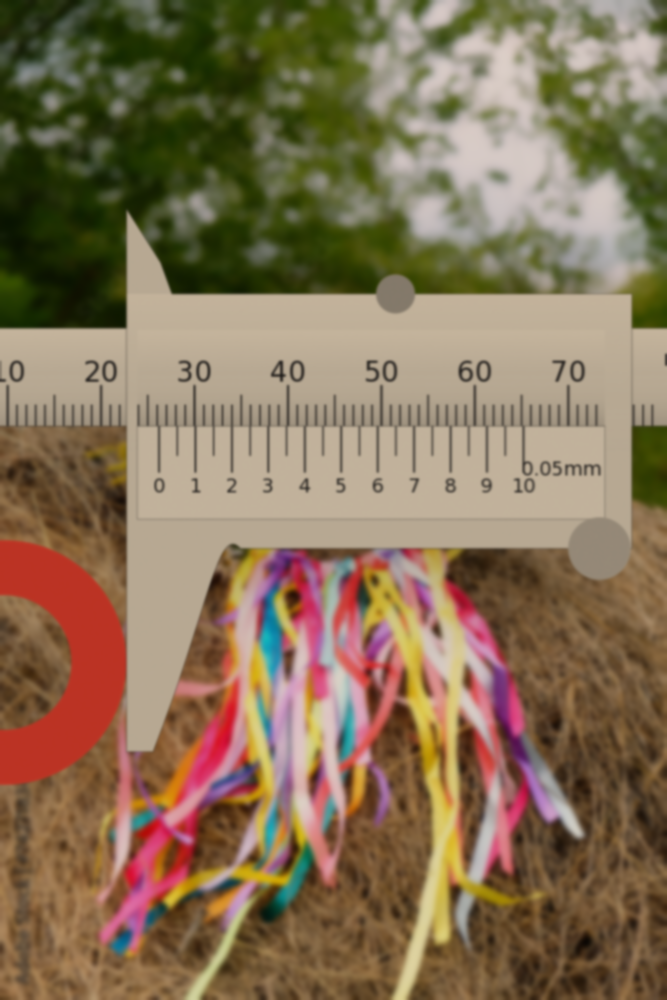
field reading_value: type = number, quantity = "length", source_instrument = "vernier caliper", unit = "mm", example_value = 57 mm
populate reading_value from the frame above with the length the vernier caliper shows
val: 26.2 mm
